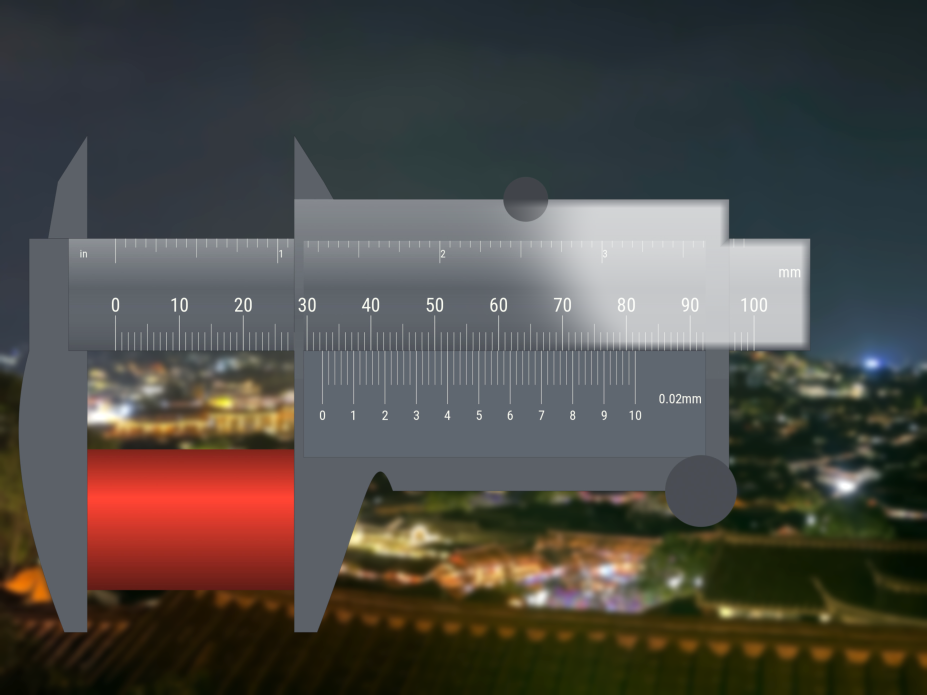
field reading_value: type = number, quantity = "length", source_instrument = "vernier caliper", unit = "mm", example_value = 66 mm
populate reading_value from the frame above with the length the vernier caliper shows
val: 32.4 mm
